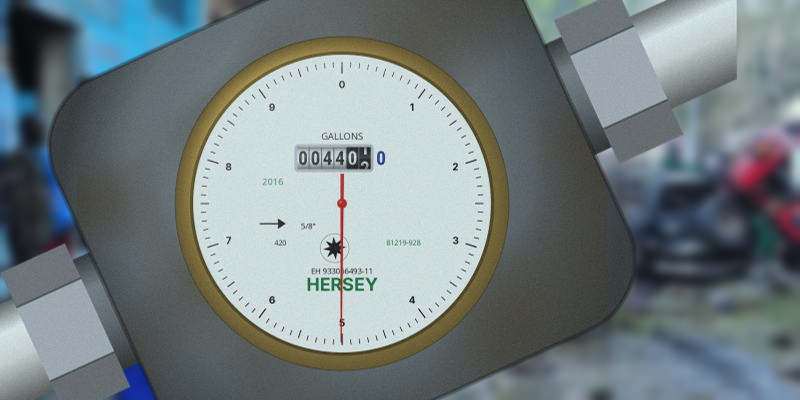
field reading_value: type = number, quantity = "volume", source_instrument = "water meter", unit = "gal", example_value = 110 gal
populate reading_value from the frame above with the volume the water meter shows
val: 44015.0 gal
